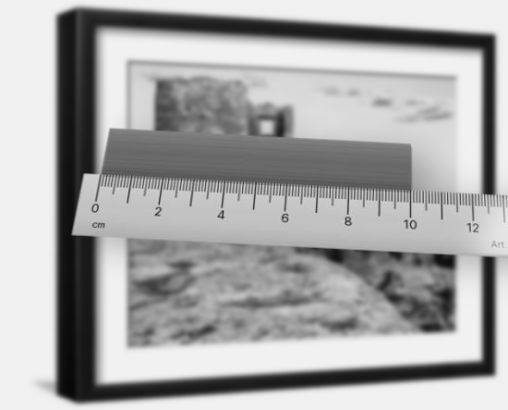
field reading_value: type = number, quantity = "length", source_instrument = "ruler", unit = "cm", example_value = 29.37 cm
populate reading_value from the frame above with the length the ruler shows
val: 10 cm
